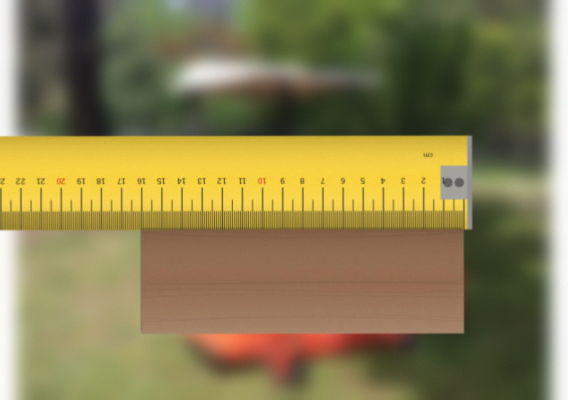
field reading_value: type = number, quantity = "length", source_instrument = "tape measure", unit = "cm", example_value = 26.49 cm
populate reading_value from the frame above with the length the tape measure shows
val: 16 cm
